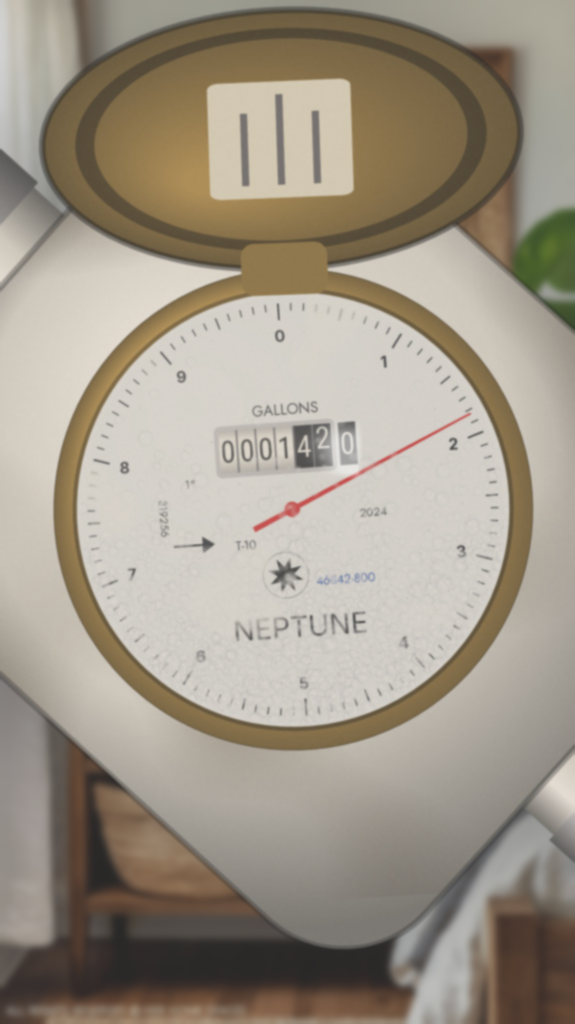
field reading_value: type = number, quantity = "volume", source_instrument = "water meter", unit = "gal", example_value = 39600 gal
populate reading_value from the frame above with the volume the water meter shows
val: 1421.8 gal
